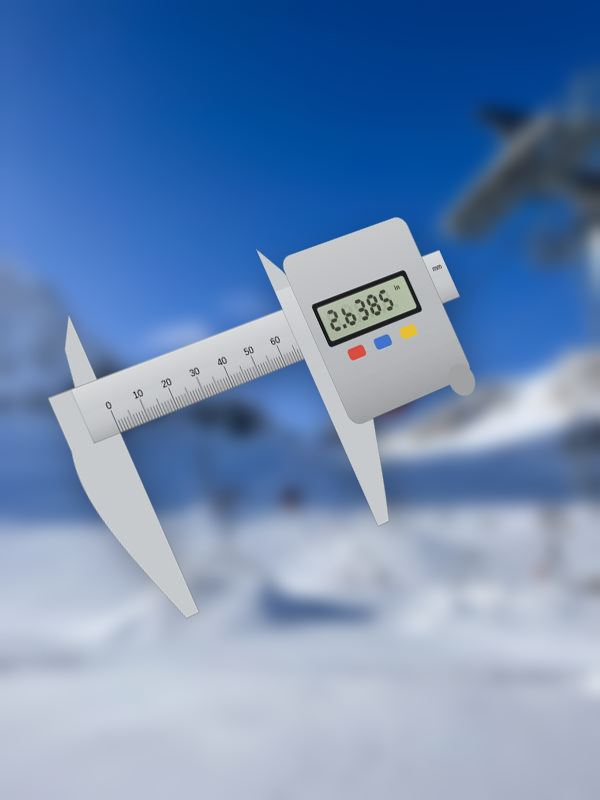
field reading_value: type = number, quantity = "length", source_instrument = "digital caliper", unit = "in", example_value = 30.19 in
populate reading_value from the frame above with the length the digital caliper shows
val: 2.6385 in
